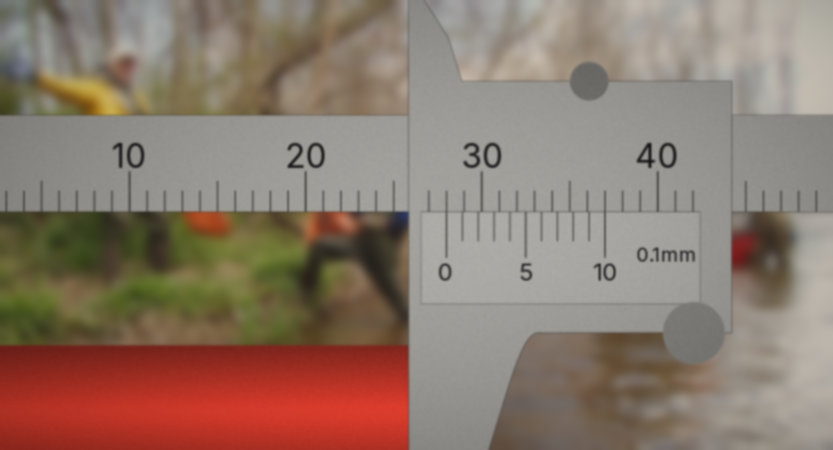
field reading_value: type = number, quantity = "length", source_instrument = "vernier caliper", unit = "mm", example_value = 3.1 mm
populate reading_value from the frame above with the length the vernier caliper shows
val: 28.0 mm
